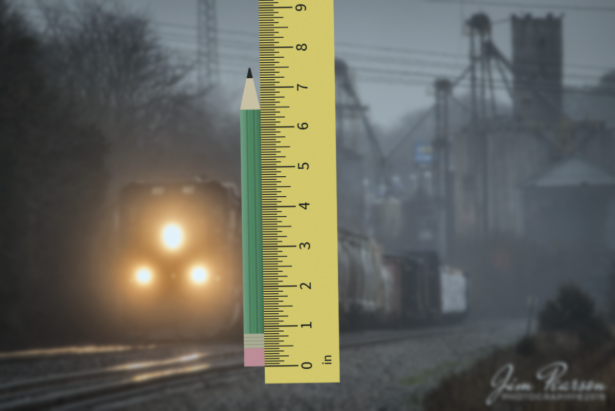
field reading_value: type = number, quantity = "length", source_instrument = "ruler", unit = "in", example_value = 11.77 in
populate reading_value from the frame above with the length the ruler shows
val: 7.5 in
